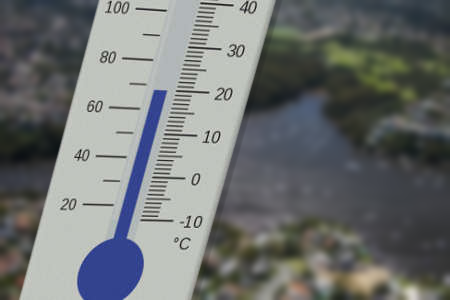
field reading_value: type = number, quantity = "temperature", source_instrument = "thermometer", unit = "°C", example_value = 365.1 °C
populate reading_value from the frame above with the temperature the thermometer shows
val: 20 °C
